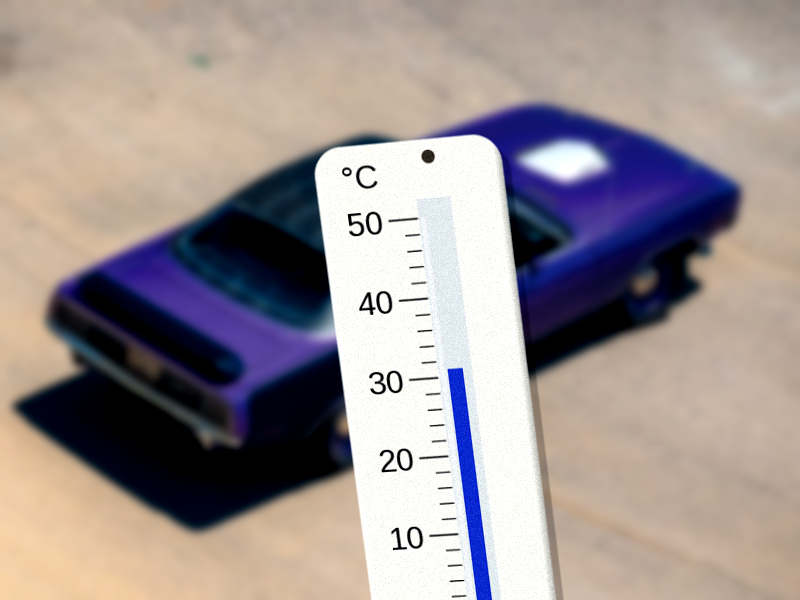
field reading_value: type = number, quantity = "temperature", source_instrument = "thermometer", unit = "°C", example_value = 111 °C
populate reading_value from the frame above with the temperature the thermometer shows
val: 31 °C
